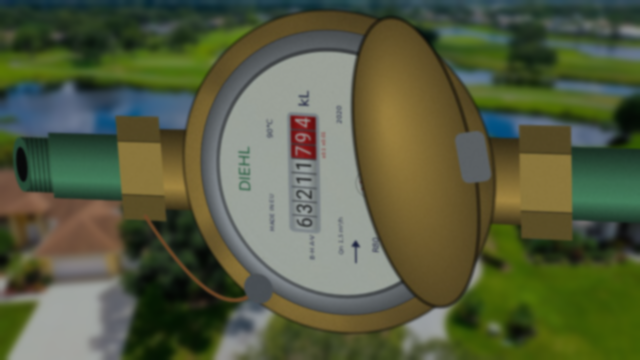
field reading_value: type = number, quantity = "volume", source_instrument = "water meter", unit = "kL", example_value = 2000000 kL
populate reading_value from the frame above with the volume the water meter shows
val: 63211.794 kL
